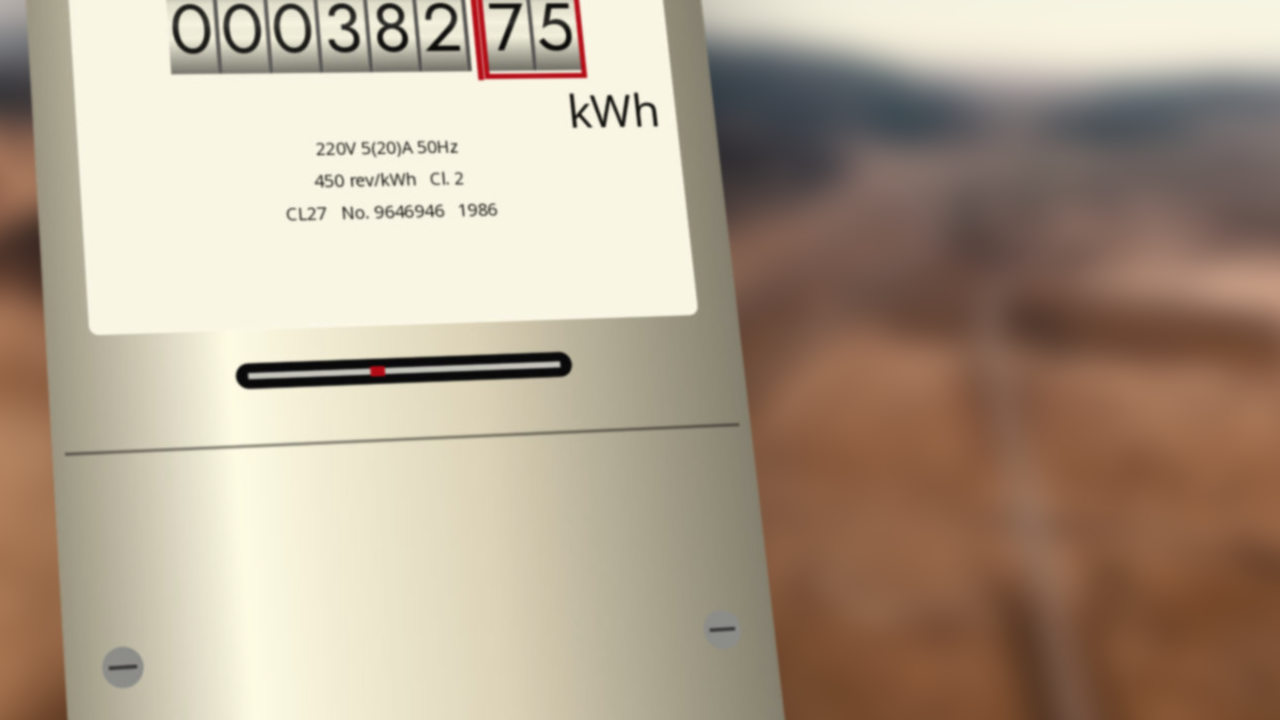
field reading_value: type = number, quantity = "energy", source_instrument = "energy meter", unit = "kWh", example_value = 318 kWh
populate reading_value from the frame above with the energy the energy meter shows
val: 382.75 kWh
